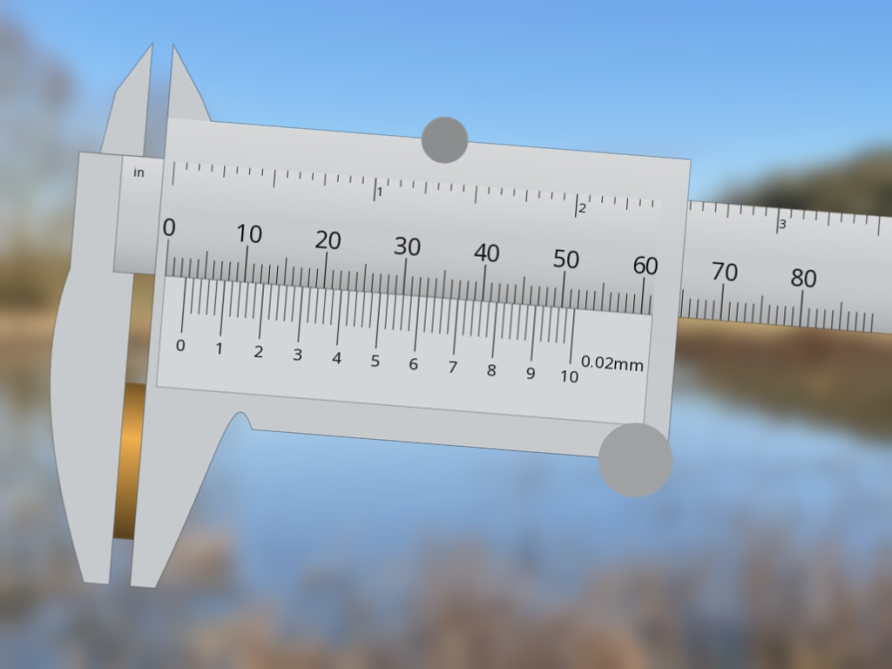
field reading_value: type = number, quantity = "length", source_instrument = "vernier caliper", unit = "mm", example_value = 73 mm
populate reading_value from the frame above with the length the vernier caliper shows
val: 2.6 mm
